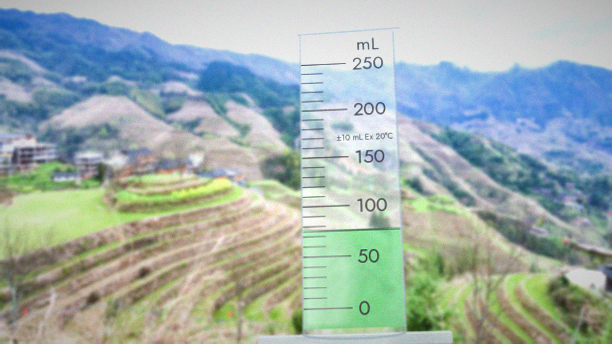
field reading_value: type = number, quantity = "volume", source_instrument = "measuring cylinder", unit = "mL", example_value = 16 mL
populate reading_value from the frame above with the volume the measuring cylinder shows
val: 75 mL
